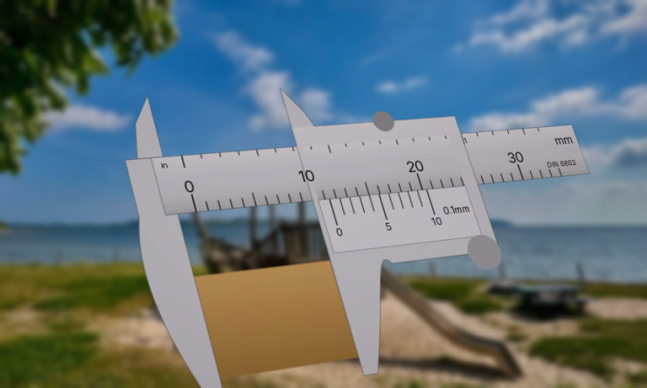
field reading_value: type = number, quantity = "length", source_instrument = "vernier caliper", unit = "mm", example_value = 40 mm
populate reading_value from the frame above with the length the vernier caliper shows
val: 11.4 mm
